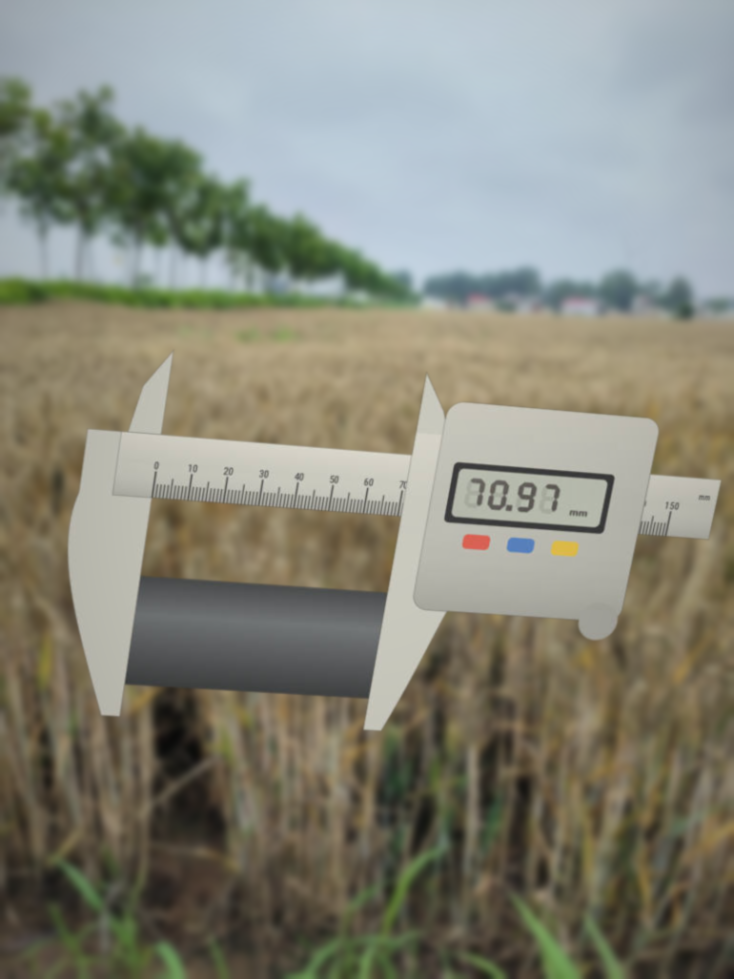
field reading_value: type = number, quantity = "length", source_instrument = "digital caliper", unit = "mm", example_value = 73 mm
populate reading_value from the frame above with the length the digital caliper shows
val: 70.97 mm
